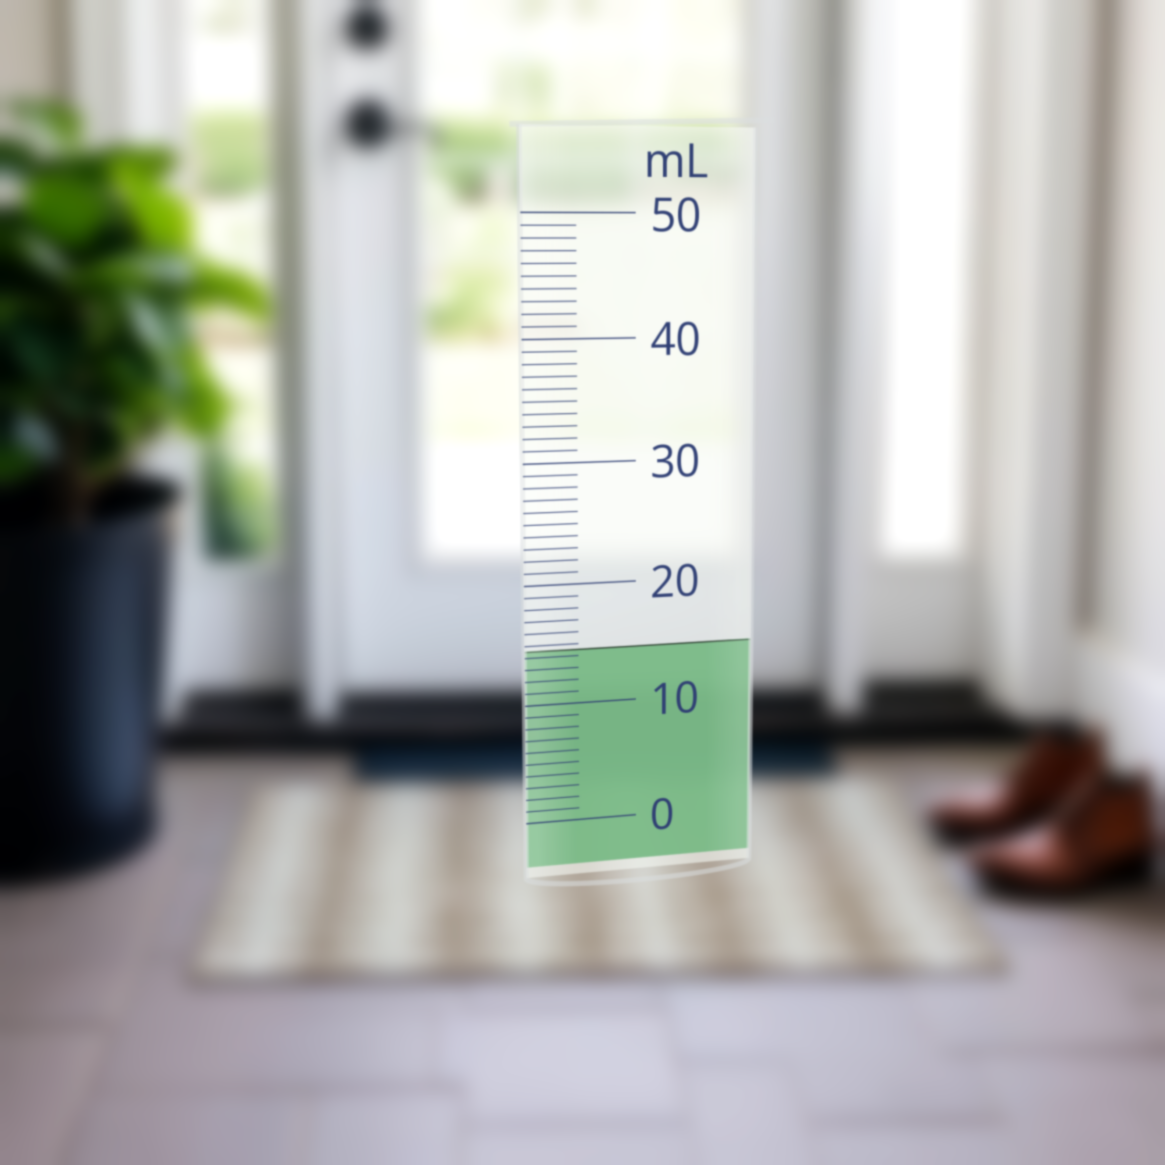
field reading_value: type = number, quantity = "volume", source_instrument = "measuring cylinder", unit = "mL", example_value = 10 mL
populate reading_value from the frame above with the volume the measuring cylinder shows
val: 14.5 mL
